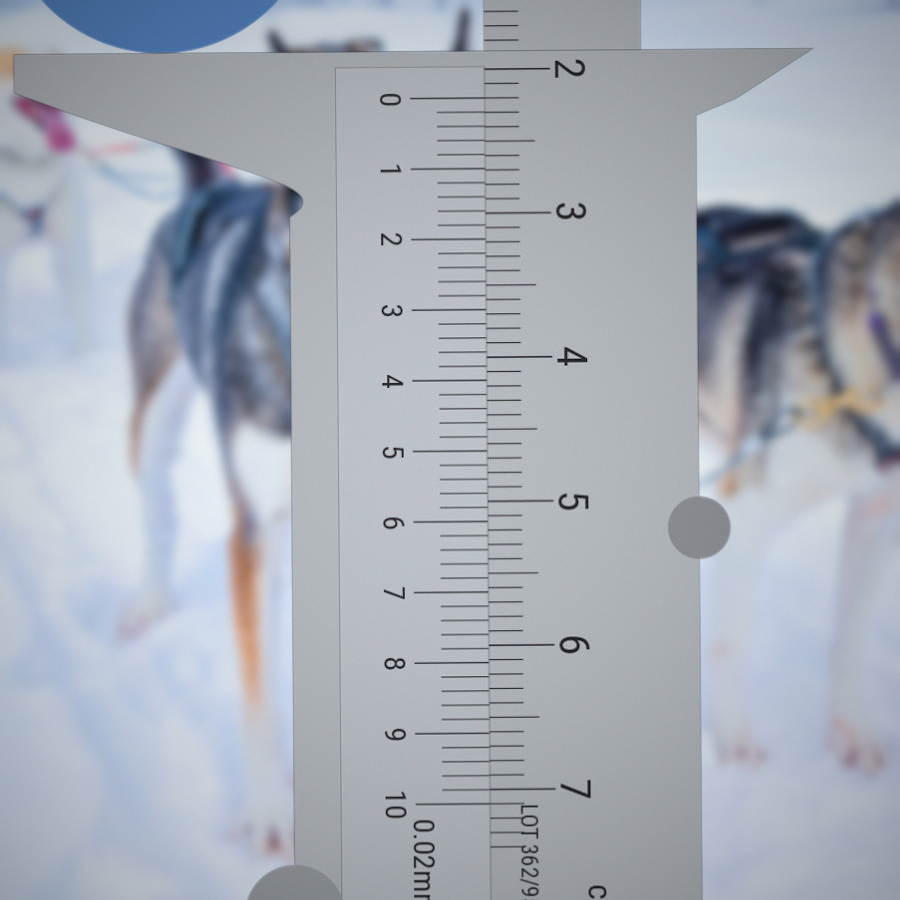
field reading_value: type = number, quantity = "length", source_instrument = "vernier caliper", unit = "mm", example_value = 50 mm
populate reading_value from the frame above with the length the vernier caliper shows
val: 22.0 mm
